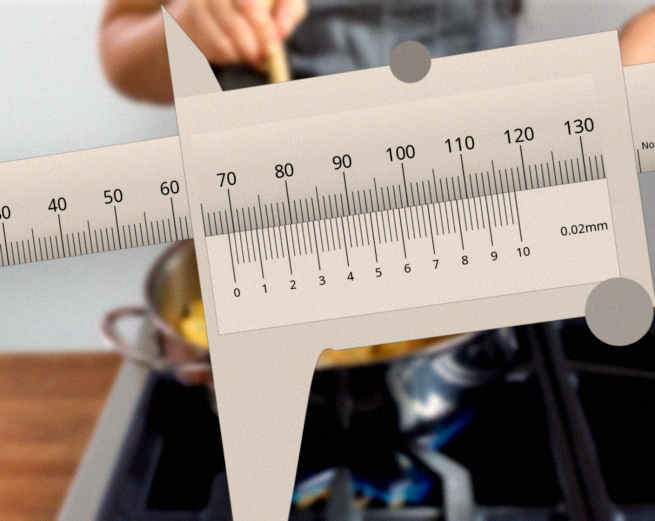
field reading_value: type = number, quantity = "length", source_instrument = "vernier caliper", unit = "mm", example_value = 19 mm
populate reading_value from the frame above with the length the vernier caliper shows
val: 69.0 mm
